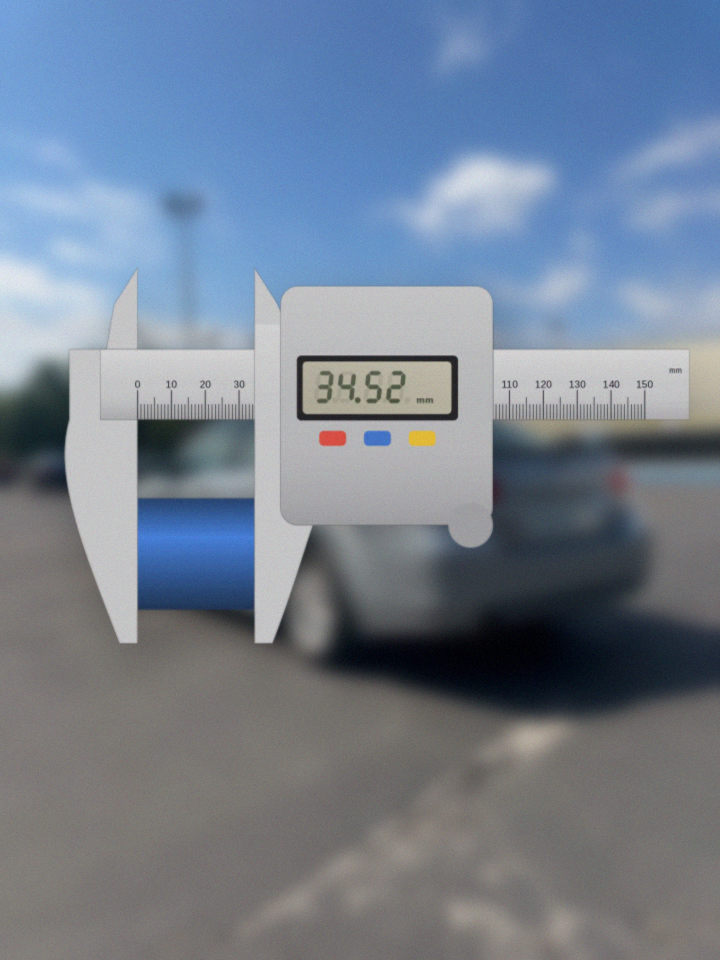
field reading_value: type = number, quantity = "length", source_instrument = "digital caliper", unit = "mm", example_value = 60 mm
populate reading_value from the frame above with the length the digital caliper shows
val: 34.52 mm
